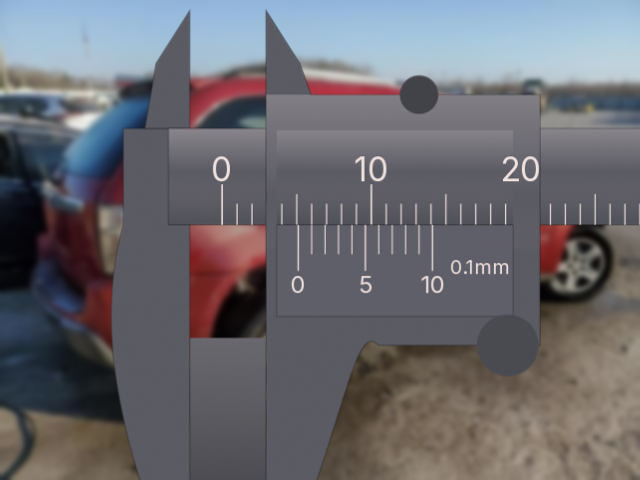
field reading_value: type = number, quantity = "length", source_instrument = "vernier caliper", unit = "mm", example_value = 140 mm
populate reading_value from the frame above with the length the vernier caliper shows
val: 5.1 mm
